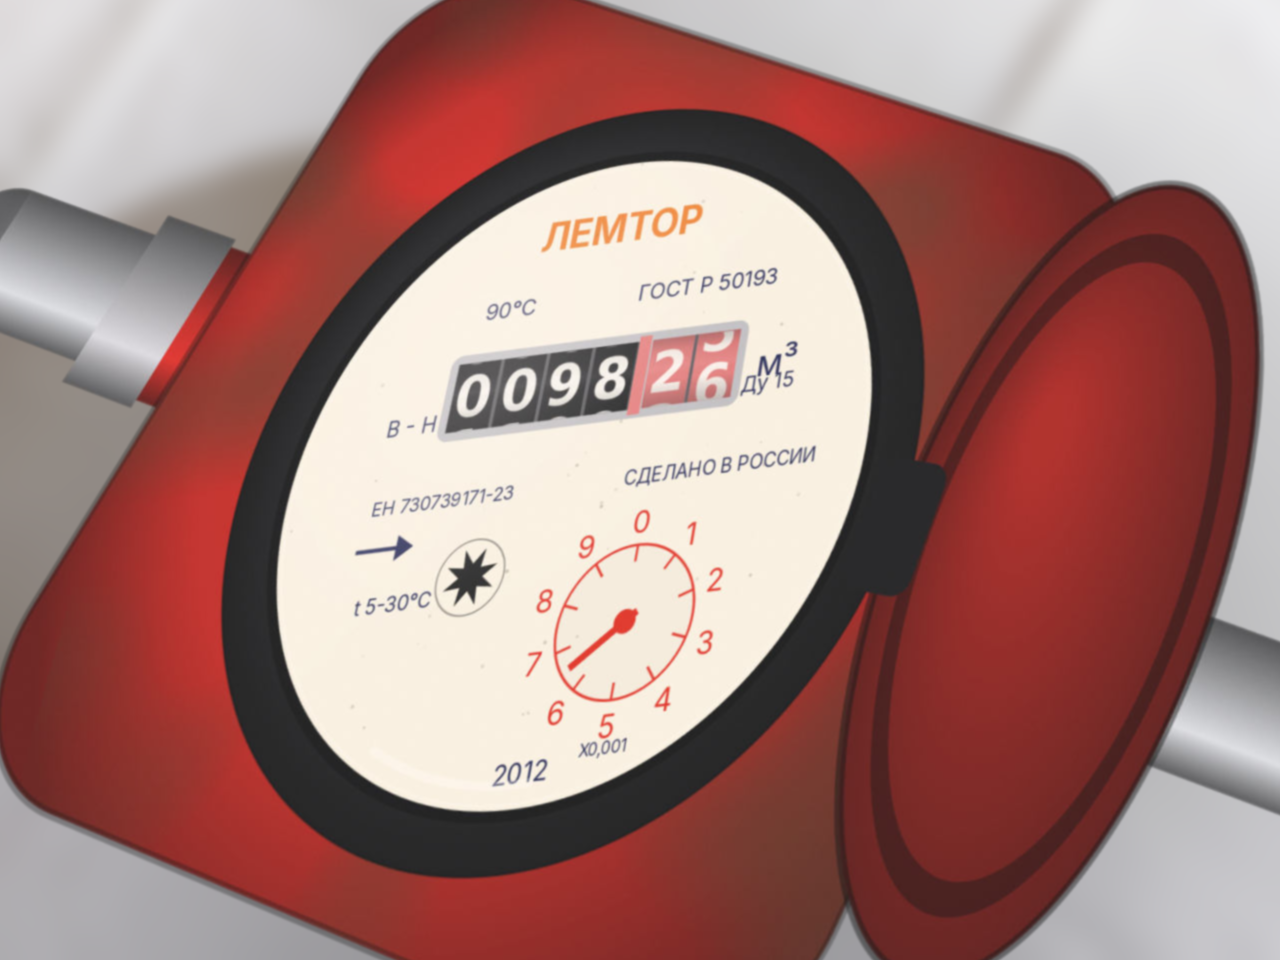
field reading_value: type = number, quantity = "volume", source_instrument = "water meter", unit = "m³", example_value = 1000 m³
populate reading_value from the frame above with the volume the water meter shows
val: 98.256 m³
